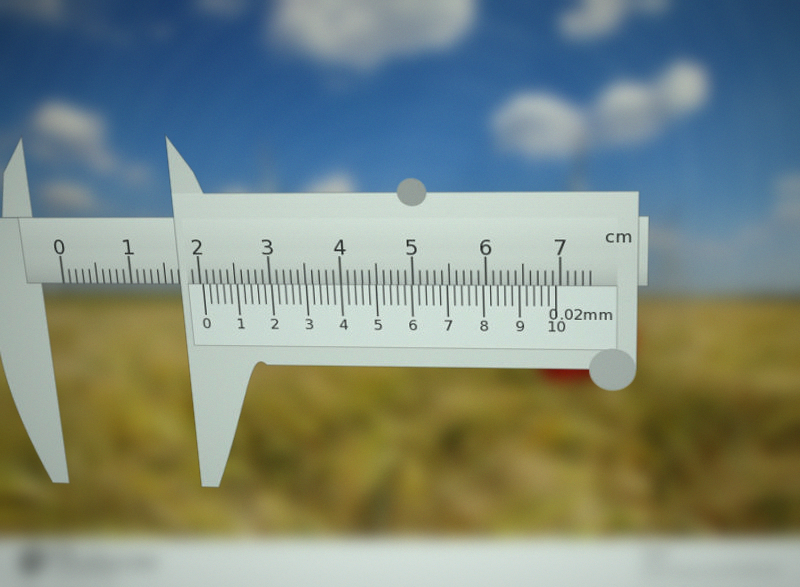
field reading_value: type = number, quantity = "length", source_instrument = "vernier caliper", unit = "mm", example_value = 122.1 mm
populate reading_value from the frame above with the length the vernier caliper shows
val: 20.4 mm
